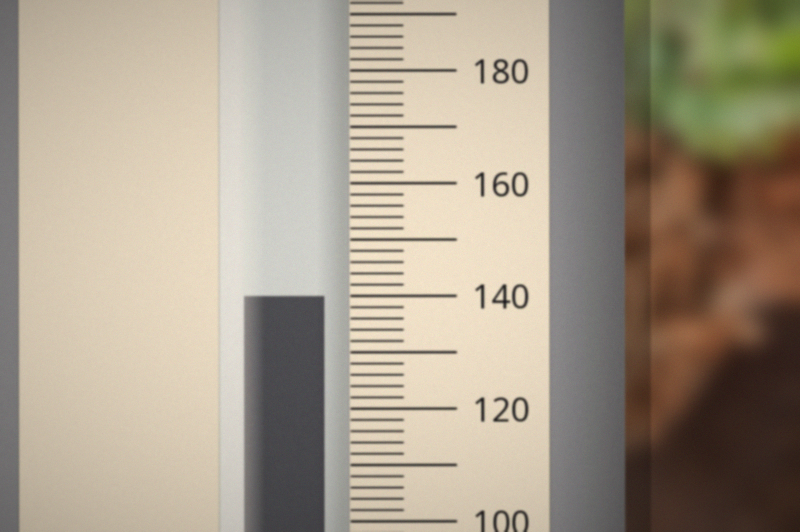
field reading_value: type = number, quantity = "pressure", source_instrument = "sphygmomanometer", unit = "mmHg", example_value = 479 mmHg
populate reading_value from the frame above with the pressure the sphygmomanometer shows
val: 140 mmHg
